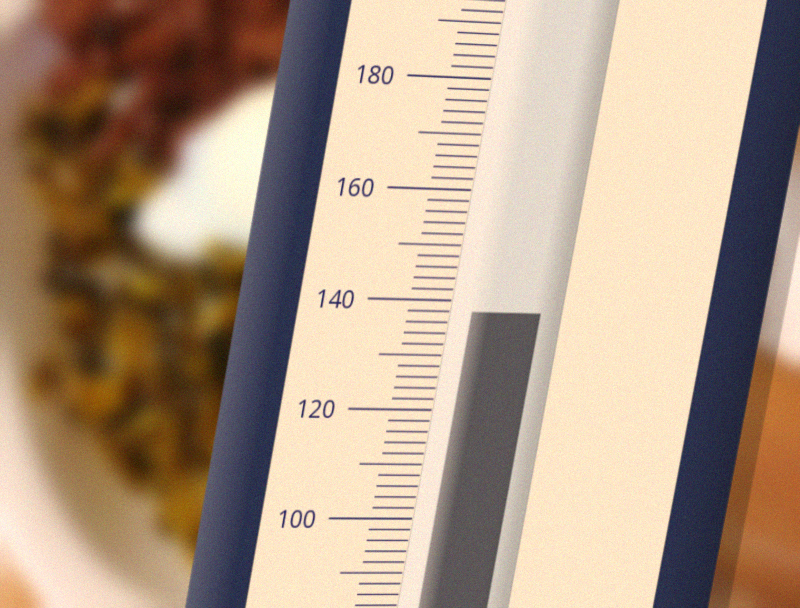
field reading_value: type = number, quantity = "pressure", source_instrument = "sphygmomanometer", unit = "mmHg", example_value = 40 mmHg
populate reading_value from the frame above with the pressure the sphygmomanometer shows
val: 138 mmHg
